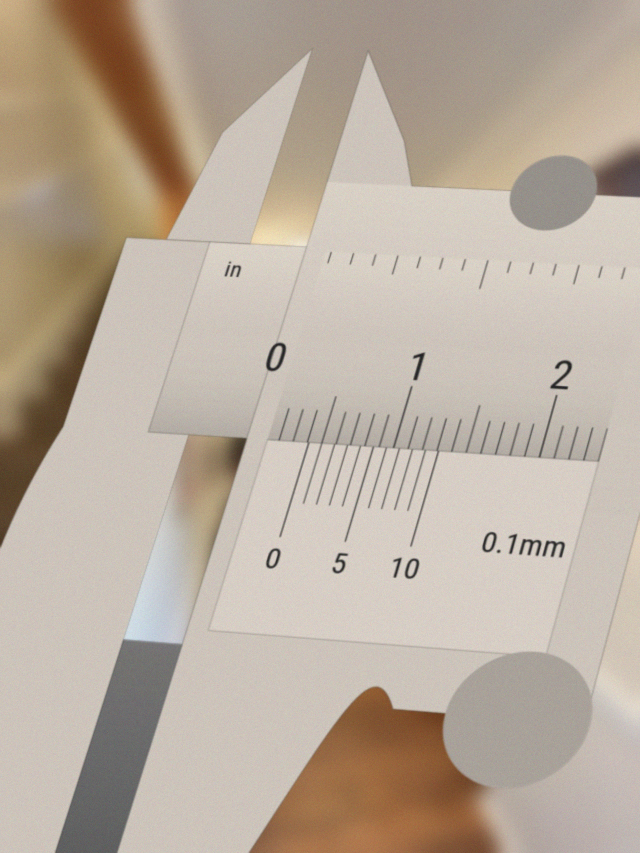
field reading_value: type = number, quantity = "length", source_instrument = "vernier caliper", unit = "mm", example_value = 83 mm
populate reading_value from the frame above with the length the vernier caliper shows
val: 4.1 mm
